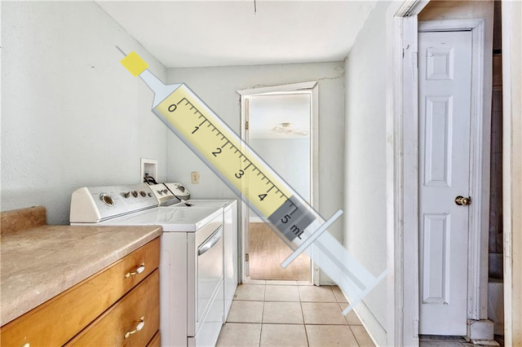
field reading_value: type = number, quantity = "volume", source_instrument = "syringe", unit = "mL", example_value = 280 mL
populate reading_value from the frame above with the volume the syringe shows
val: 4.6 mL
